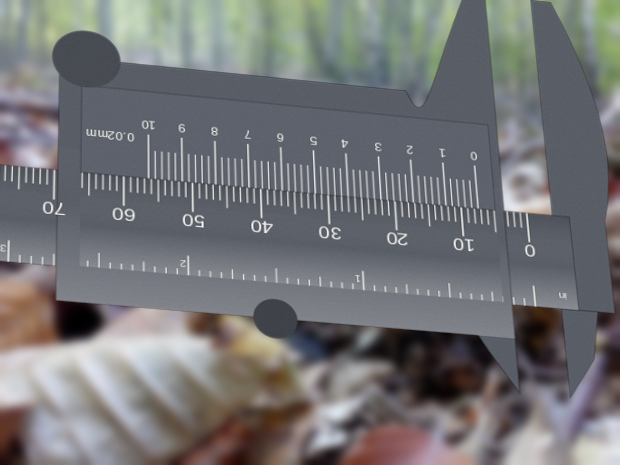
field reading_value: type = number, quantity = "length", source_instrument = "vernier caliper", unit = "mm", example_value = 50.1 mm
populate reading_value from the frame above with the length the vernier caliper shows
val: 7.4 mm
